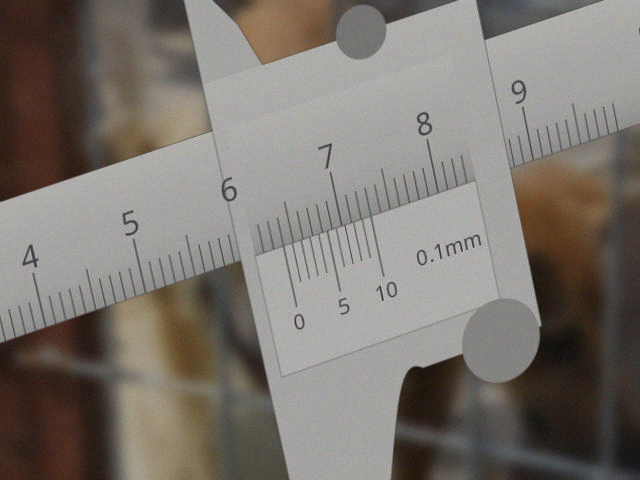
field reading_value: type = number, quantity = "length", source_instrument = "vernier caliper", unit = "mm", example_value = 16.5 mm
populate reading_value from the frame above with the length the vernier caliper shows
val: 64.0 mm
